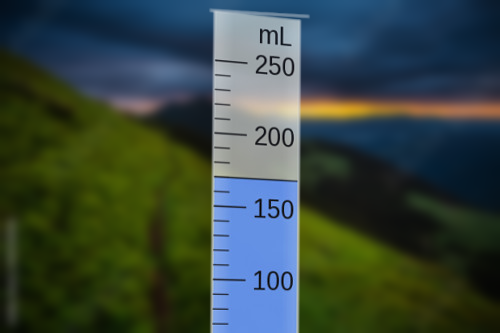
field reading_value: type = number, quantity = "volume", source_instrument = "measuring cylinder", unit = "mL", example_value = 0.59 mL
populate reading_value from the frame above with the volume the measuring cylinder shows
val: 170 mL
